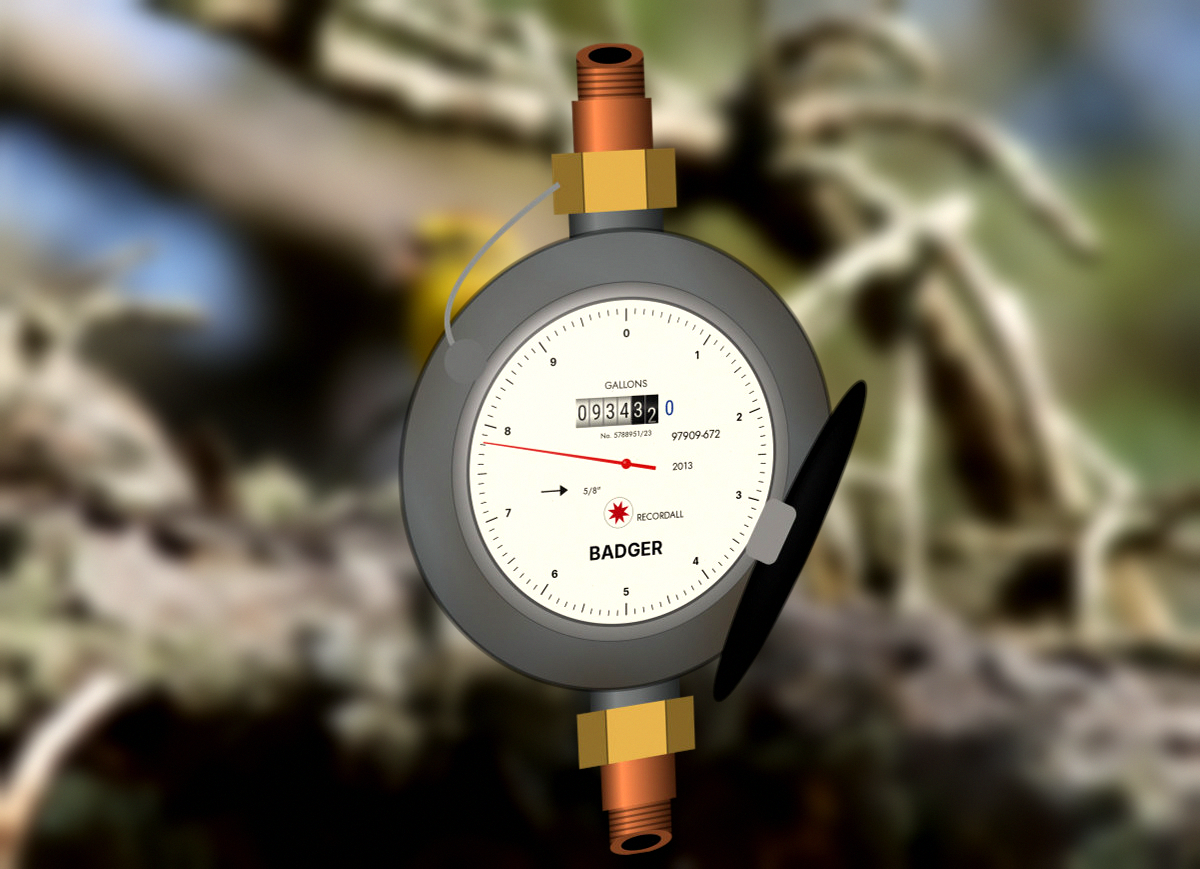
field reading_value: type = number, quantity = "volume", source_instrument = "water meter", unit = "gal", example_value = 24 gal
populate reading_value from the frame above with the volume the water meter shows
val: 934317.8 gal
